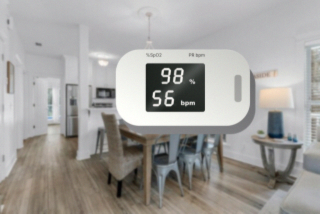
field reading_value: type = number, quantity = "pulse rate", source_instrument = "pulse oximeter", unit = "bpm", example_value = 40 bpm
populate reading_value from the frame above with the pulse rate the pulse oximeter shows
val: 56 bpm
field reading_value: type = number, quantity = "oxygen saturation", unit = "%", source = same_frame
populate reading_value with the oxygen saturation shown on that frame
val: 98 %
